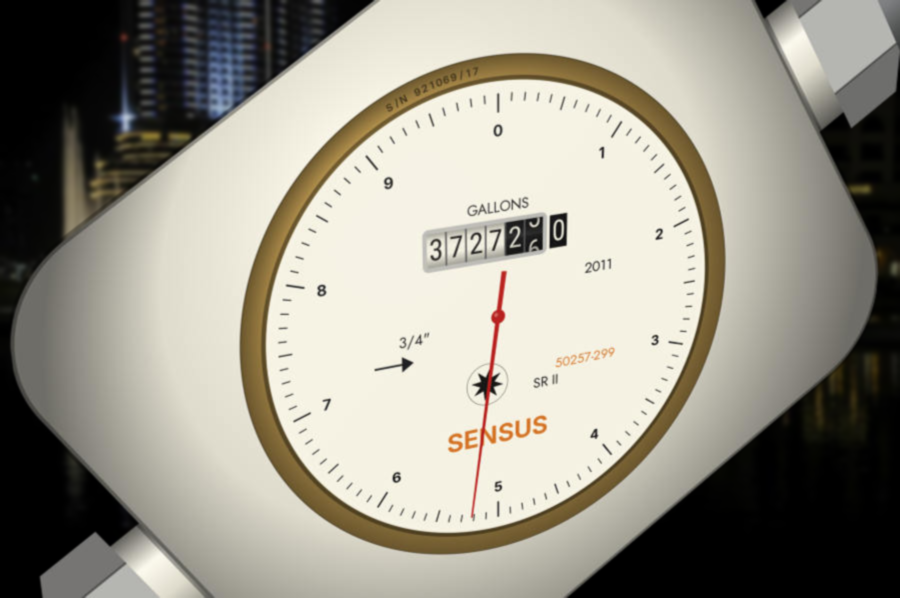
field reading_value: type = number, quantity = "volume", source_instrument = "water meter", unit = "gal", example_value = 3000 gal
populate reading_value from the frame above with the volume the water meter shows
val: 3727255.2 gal
